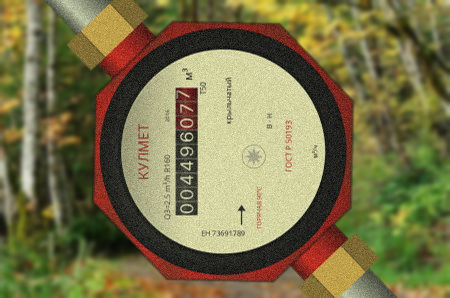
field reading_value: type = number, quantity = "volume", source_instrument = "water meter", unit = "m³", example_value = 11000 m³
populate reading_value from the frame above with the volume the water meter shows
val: 4496.077 m³
